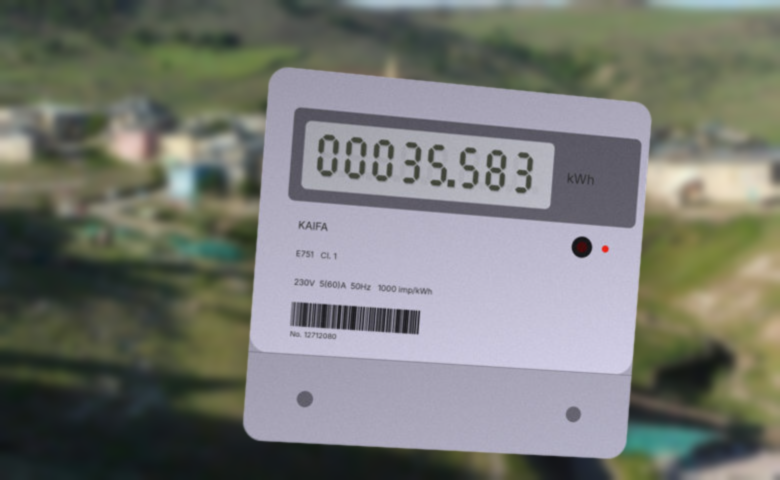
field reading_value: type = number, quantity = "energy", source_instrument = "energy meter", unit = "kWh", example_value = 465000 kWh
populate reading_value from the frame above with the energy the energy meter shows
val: 35.583 kWh
